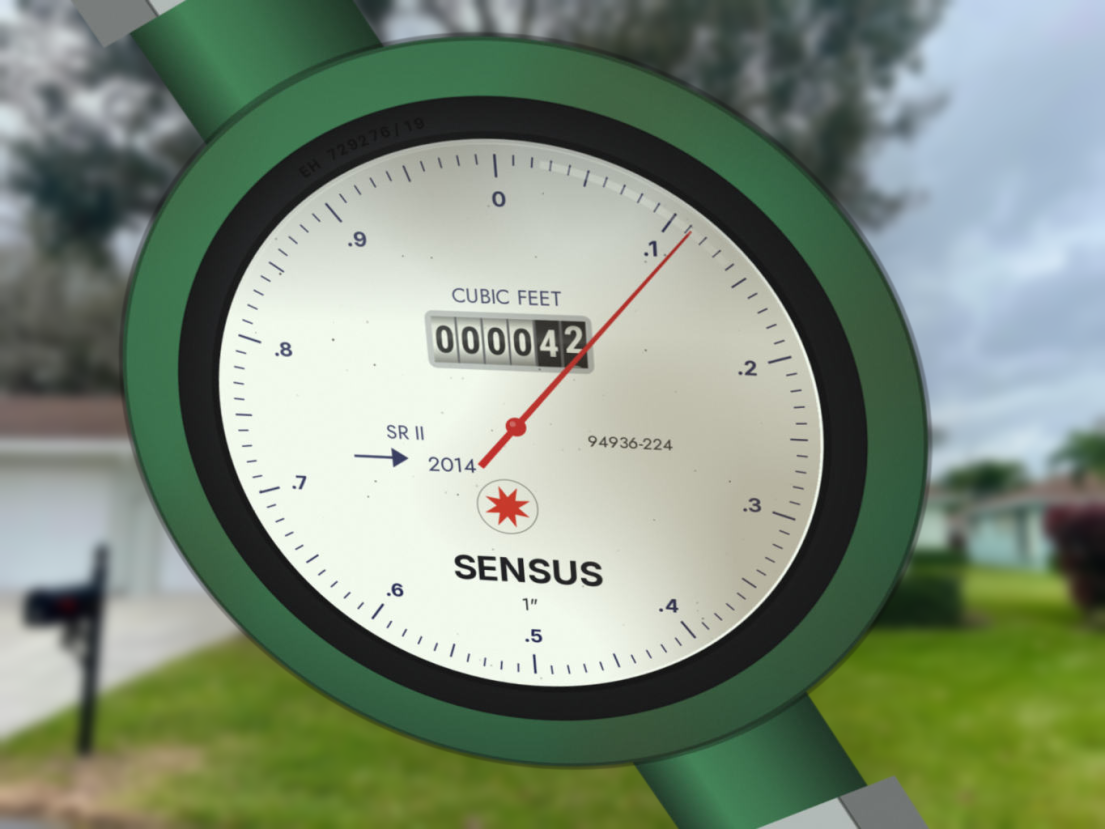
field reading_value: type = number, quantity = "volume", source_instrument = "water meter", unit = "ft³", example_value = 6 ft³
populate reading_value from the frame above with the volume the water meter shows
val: 42.11 ft³
